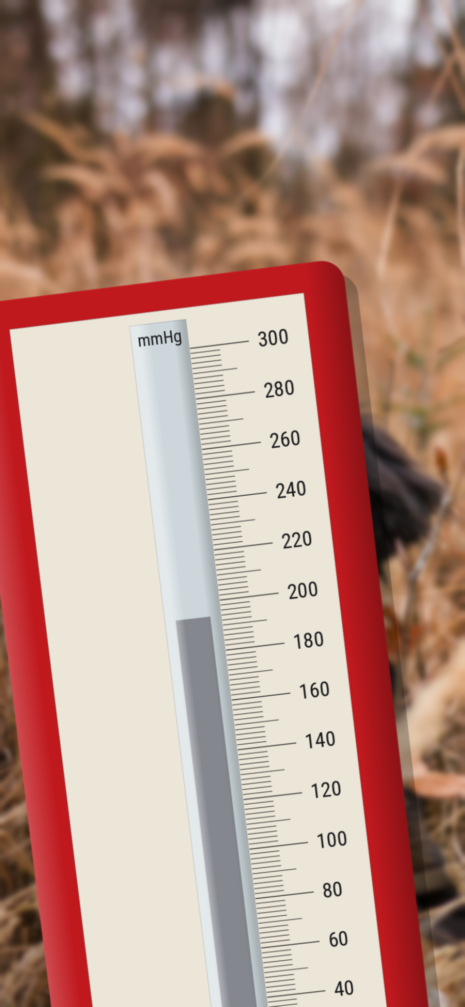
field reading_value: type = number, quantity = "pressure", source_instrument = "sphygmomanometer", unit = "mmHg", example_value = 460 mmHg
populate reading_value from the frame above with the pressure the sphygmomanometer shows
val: 194 mmHg
